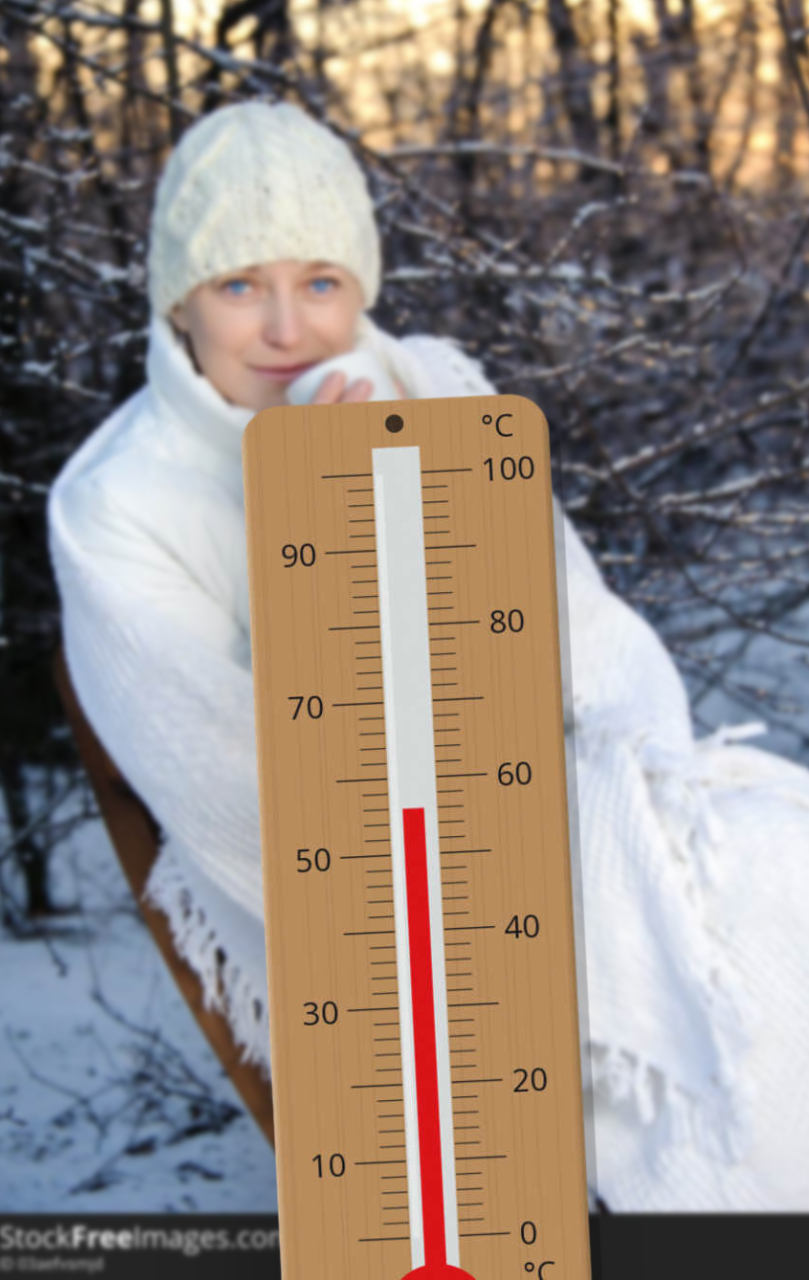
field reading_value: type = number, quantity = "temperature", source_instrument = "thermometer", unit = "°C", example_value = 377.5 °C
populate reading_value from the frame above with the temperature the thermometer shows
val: 56 °C
